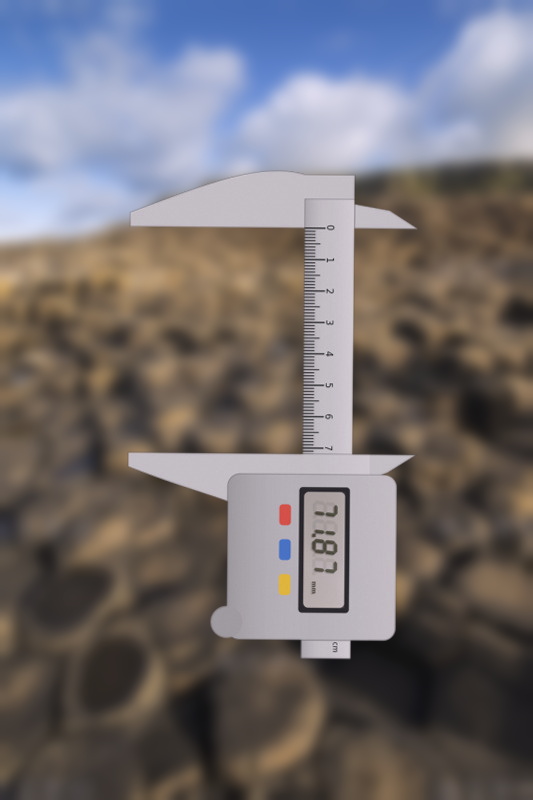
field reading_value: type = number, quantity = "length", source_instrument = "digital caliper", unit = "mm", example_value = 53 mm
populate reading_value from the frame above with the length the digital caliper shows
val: 71.87 mm
